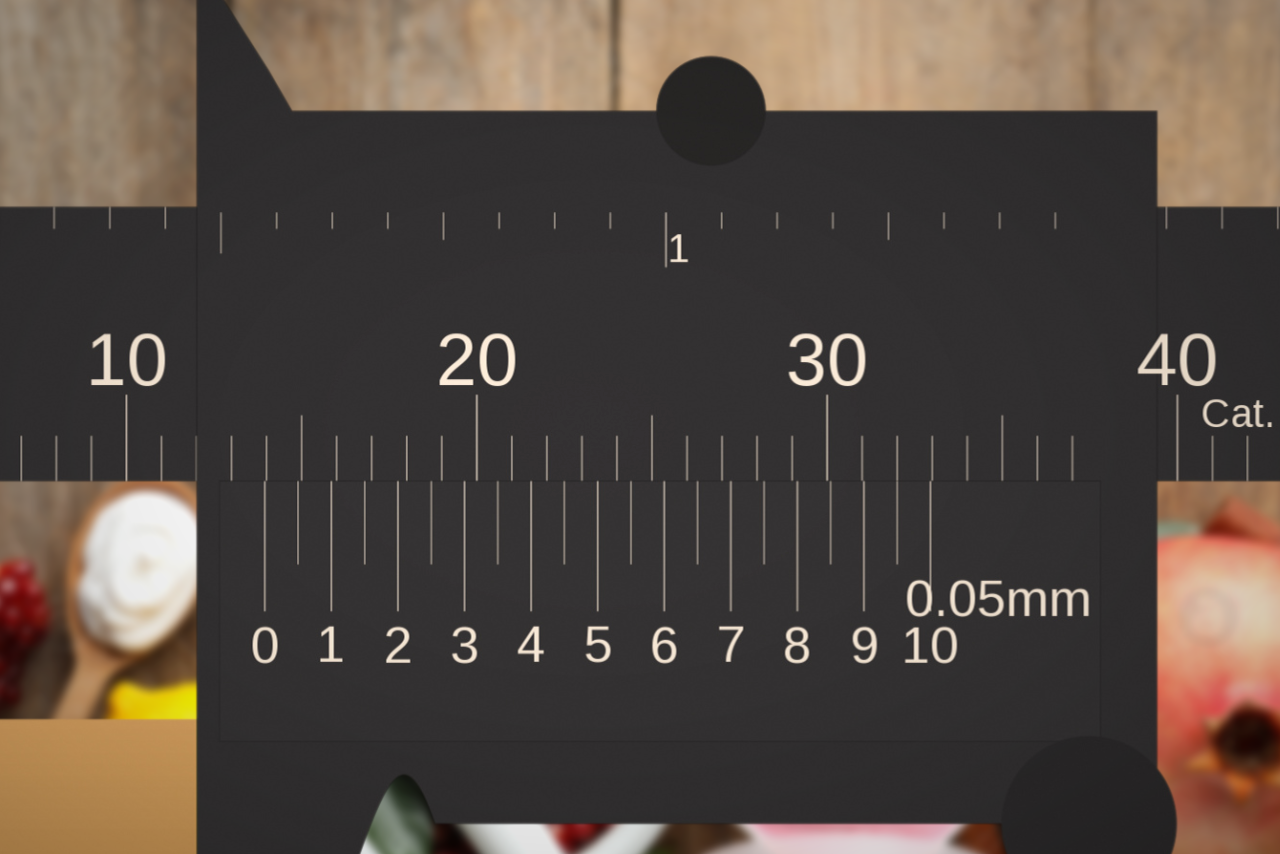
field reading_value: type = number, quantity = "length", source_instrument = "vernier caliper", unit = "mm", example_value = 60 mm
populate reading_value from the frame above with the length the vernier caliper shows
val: 13.95 mm
